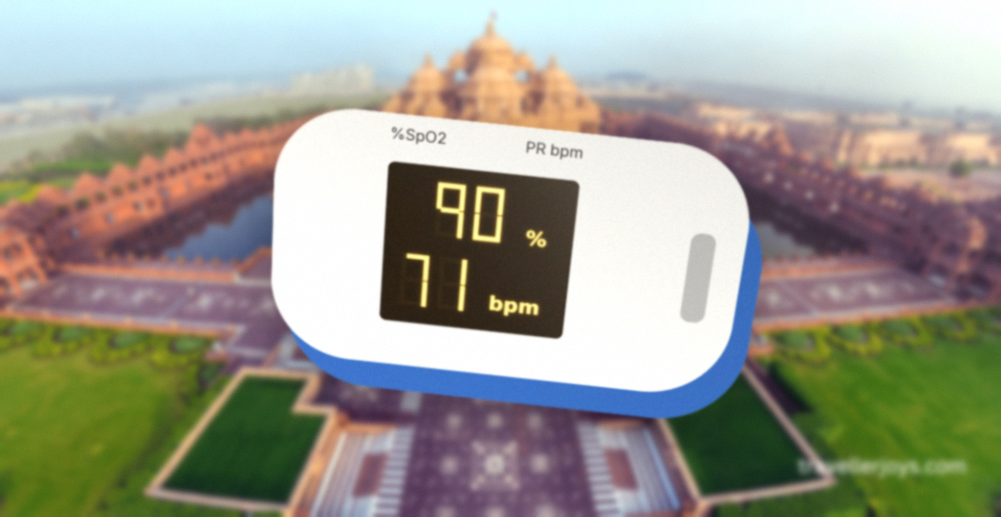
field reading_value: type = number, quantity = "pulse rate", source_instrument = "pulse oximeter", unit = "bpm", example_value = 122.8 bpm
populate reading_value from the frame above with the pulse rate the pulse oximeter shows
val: 71 bpm
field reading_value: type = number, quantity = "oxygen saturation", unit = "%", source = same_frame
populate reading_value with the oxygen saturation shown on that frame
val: 90 %
